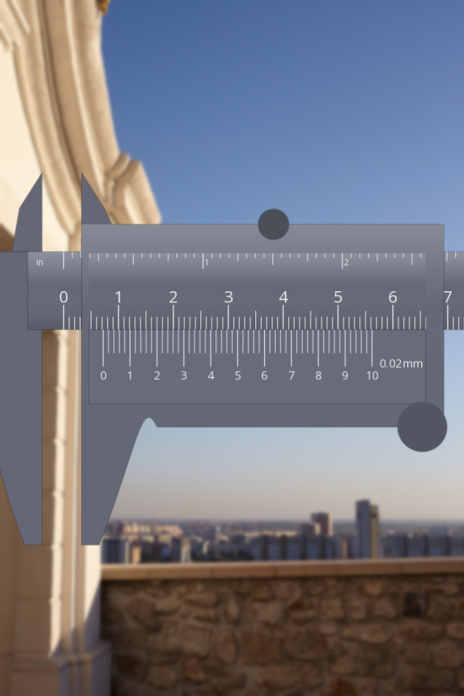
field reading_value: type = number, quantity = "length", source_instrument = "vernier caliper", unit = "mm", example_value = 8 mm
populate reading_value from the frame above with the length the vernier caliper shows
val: 7.2 mm
